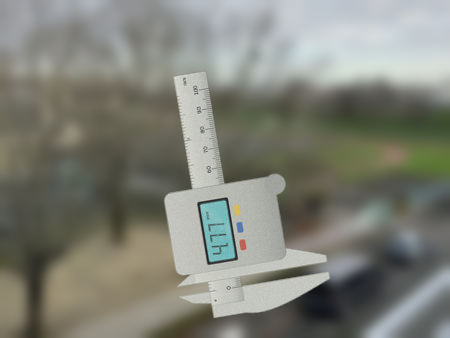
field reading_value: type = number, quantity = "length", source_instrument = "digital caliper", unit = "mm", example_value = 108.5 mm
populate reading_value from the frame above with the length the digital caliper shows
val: 4.77 mm
